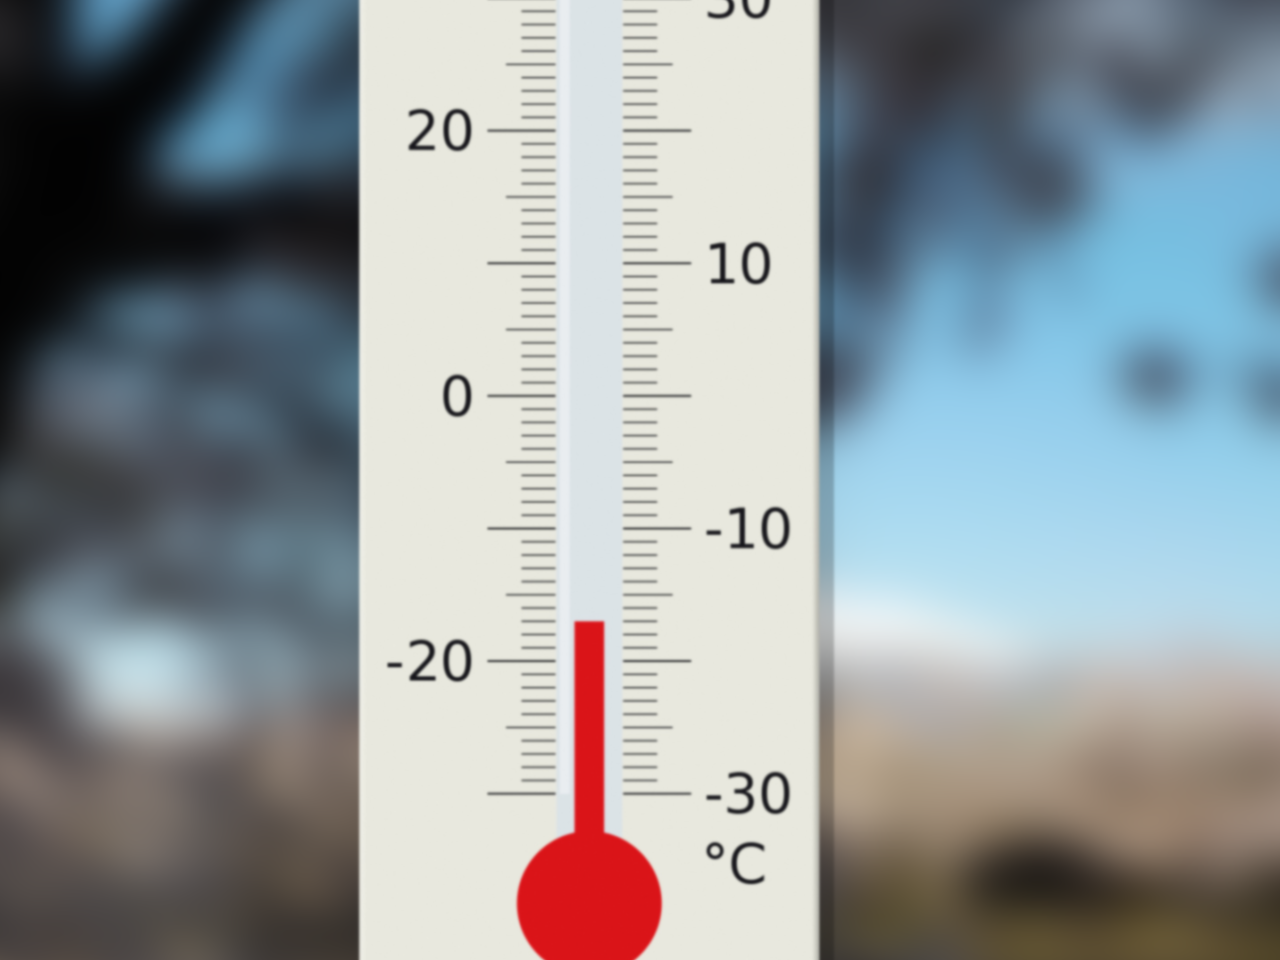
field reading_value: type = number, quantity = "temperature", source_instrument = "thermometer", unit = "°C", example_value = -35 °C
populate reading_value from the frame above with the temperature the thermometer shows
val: -17 °C
